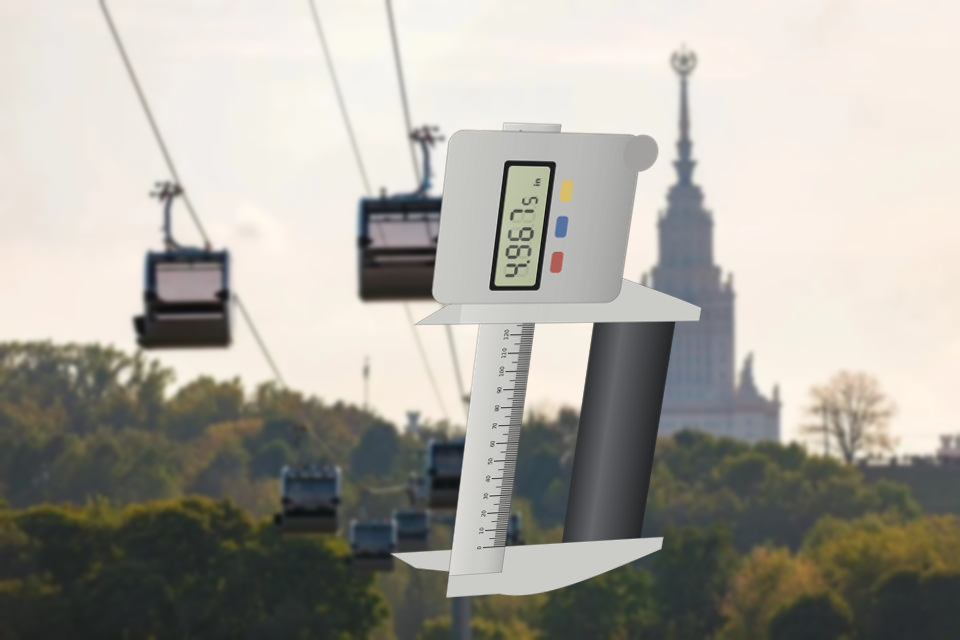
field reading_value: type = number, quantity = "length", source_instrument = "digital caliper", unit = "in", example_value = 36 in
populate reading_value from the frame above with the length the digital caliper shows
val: 4.9675 in
